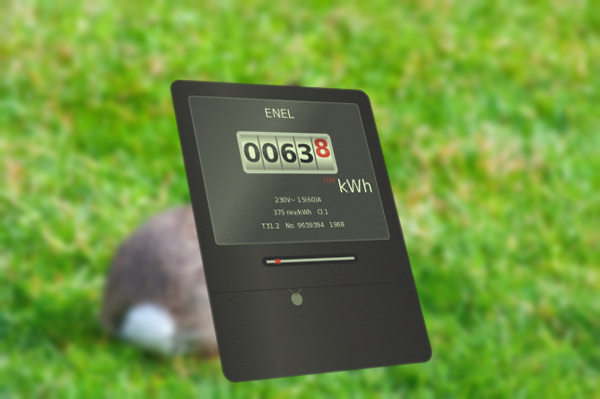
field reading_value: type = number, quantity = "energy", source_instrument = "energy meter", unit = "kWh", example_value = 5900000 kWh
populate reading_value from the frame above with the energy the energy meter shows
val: 63.8 kWh
